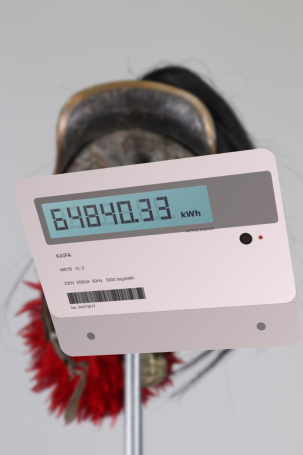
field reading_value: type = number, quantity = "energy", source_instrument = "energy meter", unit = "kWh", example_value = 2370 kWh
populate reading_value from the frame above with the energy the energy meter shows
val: 64840.33 kWh
